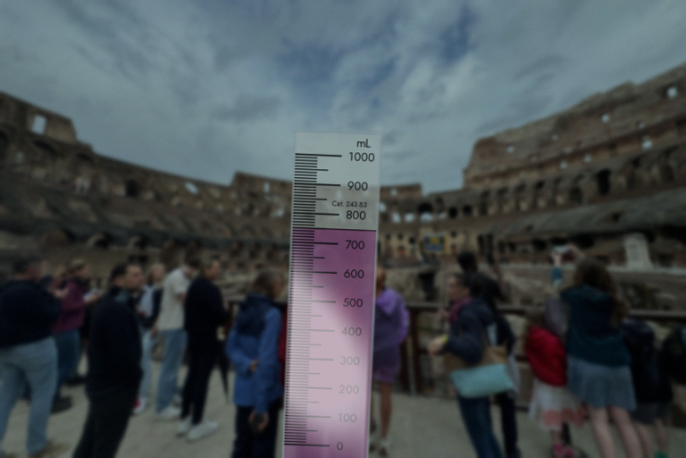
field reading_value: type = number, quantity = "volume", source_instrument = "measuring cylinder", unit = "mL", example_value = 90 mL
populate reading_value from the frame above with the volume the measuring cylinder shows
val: 750 mL
